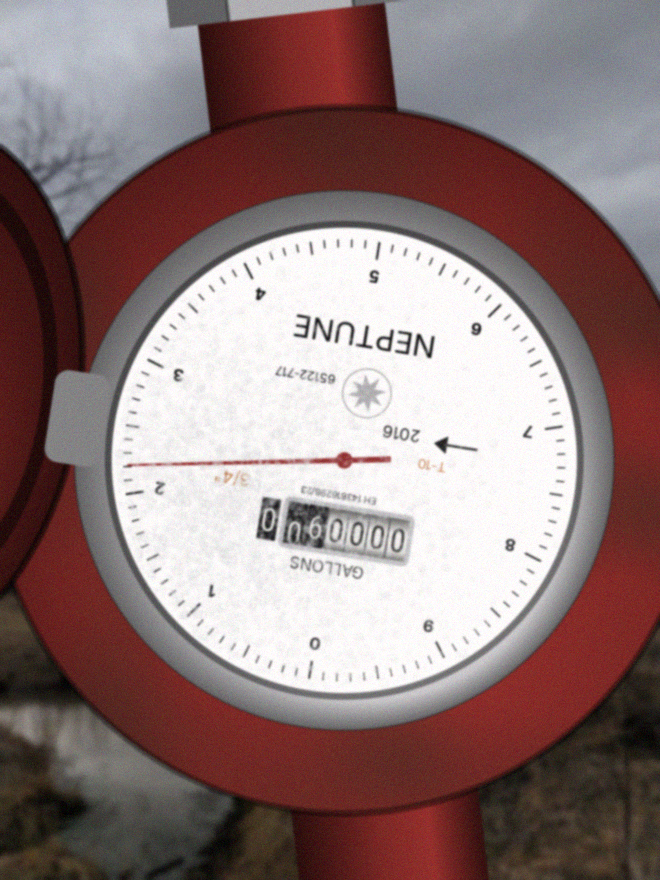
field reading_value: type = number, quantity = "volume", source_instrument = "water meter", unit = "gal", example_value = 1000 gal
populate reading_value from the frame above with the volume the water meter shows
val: 902.2 gal
